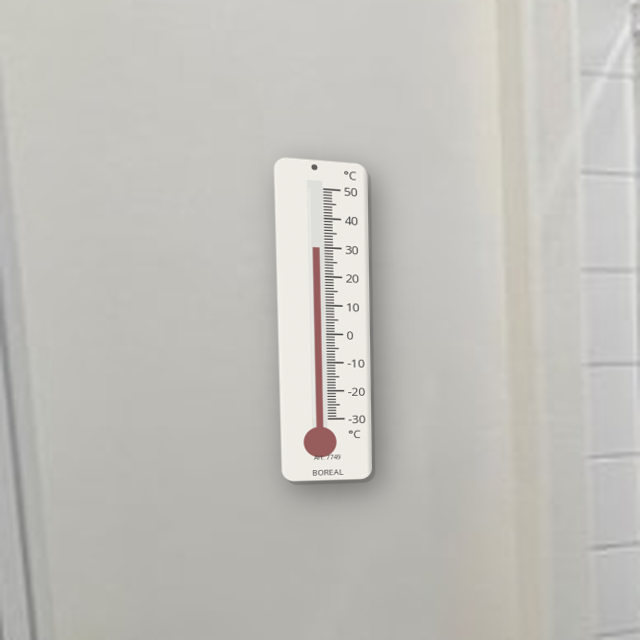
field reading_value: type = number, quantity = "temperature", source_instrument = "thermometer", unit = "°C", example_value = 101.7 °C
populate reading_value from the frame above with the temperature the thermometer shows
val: 30 °C
